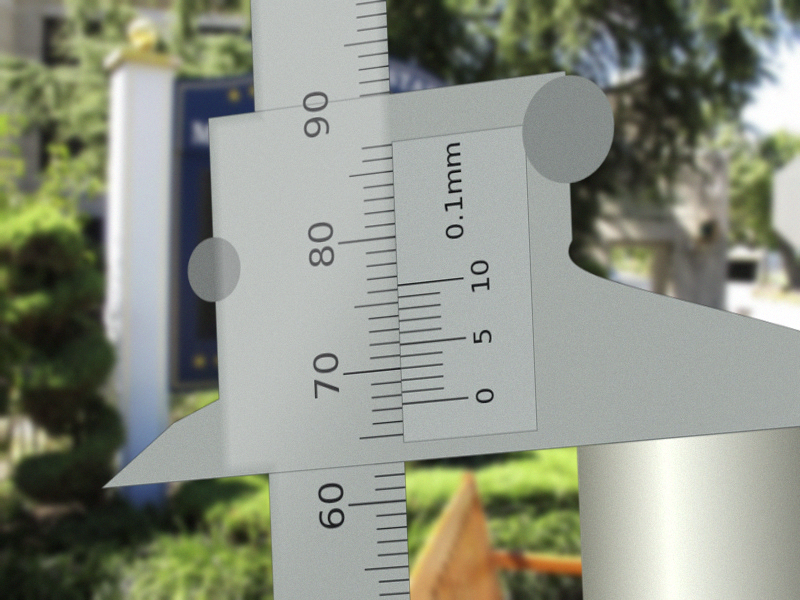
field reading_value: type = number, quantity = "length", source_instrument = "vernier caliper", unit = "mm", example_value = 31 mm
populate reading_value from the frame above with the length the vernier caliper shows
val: 67.3 mm
